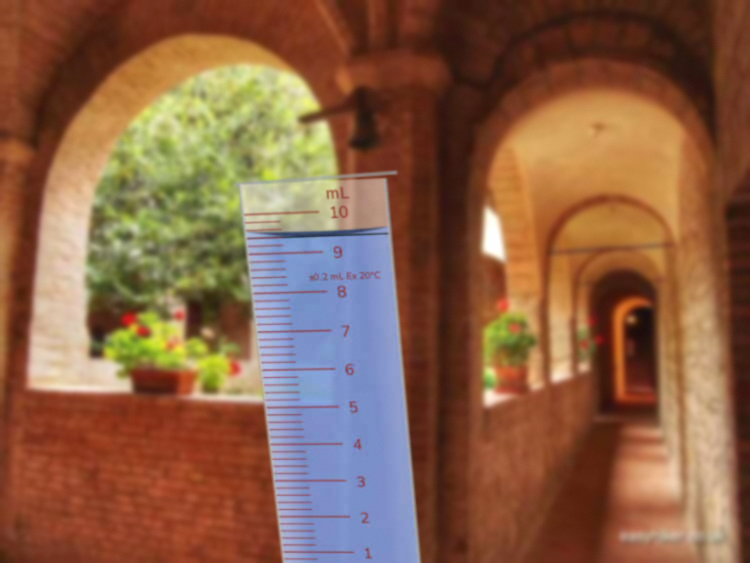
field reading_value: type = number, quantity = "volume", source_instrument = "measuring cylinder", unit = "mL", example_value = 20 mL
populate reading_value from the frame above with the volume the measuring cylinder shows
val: 9.4 mL
